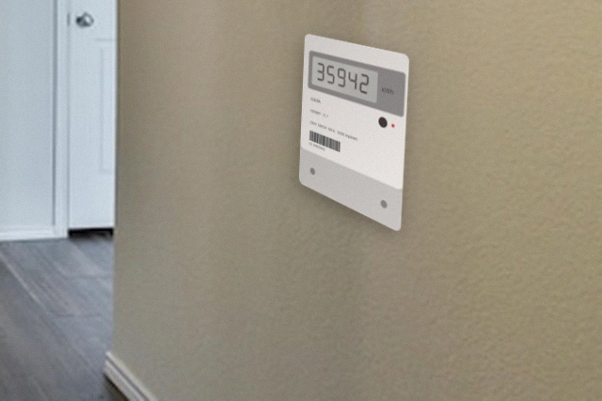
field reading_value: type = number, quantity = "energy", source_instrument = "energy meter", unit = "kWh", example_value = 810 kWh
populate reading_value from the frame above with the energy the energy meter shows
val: 35942 kWh
